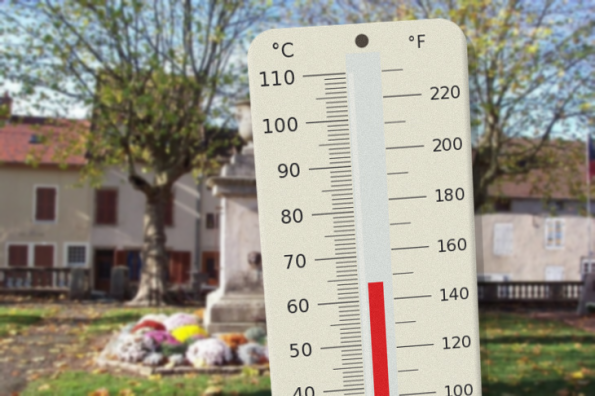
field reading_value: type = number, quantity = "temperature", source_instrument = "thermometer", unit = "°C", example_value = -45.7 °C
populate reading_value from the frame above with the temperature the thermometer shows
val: 64 °C
